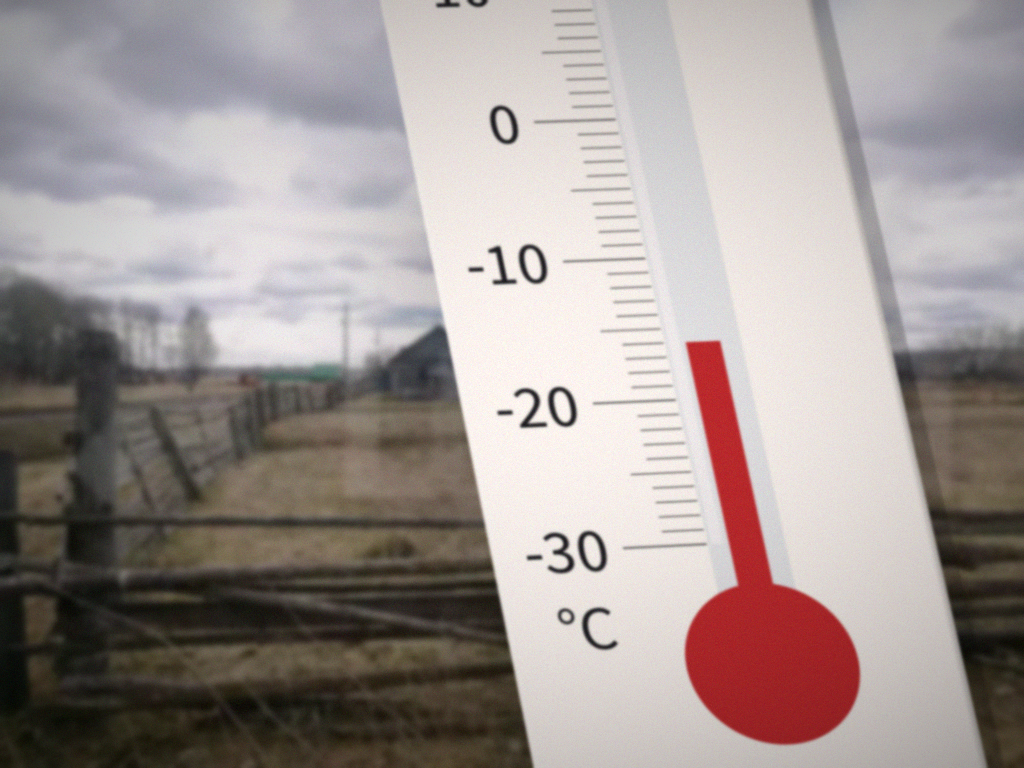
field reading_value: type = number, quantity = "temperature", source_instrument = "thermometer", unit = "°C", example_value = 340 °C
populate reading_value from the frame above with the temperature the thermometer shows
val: -16 °C
